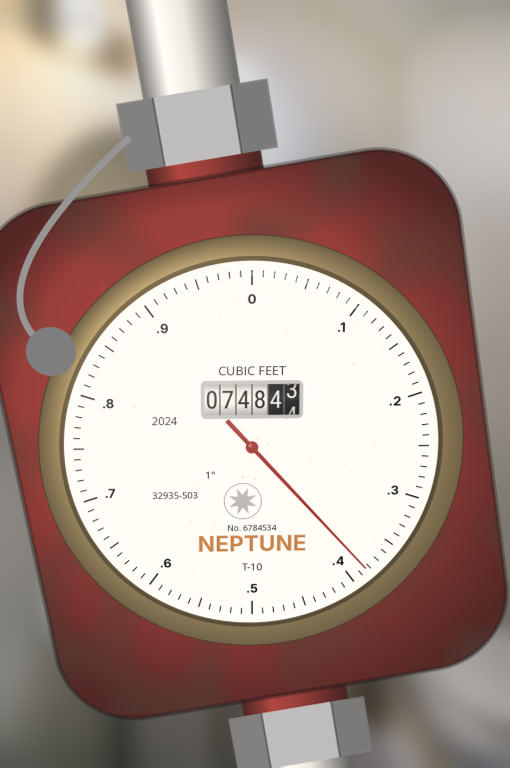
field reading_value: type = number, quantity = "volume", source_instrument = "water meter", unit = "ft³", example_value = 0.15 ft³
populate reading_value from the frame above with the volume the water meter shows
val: 74843.38 ft³
